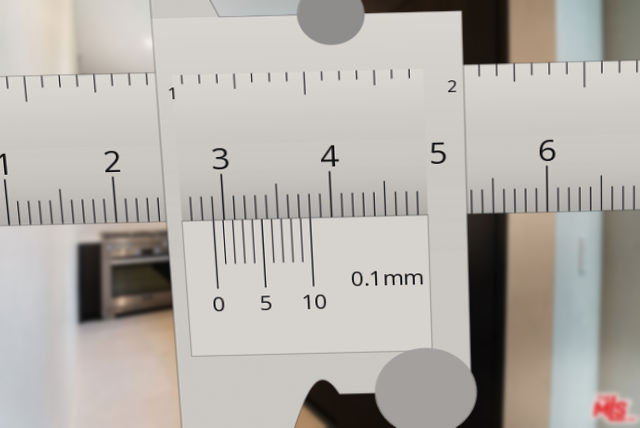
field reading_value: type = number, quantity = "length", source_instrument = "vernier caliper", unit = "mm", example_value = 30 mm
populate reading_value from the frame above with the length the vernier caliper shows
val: 29.0 mm
